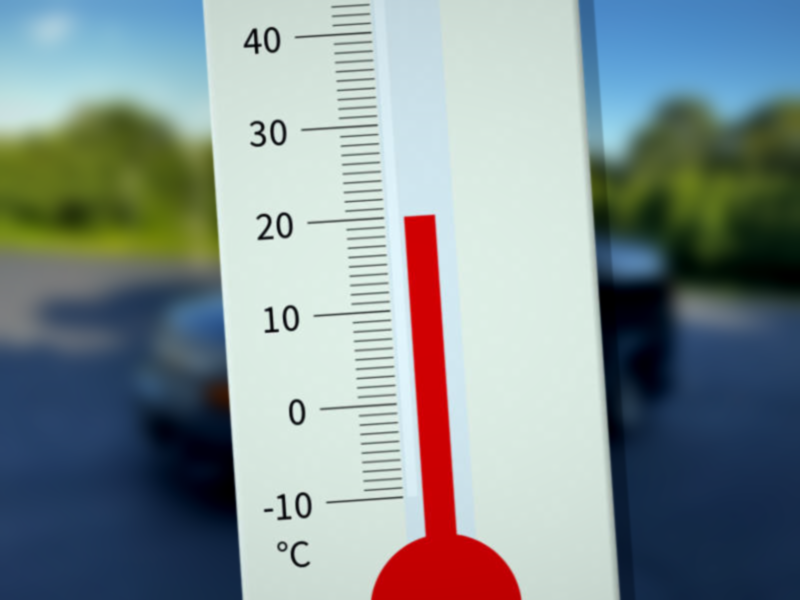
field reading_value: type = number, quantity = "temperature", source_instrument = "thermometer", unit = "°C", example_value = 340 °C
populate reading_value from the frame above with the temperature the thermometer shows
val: 20 °C
